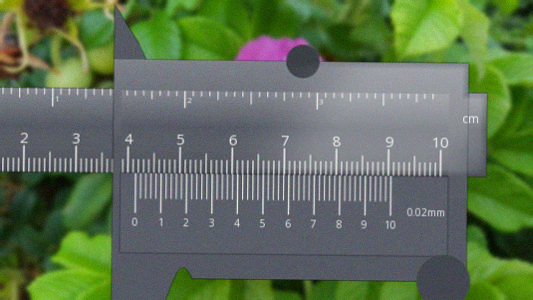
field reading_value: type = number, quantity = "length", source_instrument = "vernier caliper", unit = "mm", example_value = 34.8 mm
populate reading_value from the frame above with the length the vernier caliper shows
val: 41.5 mm
